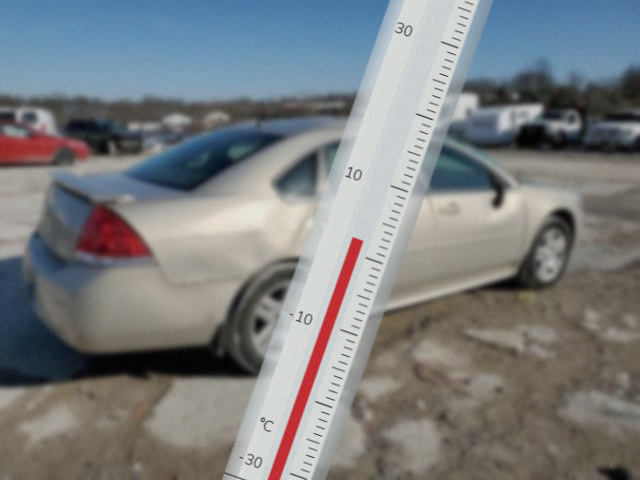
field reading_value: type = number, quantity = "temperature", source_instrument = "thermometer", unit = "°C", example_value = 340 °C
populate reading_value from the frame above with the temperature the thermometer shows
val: 2 °C
